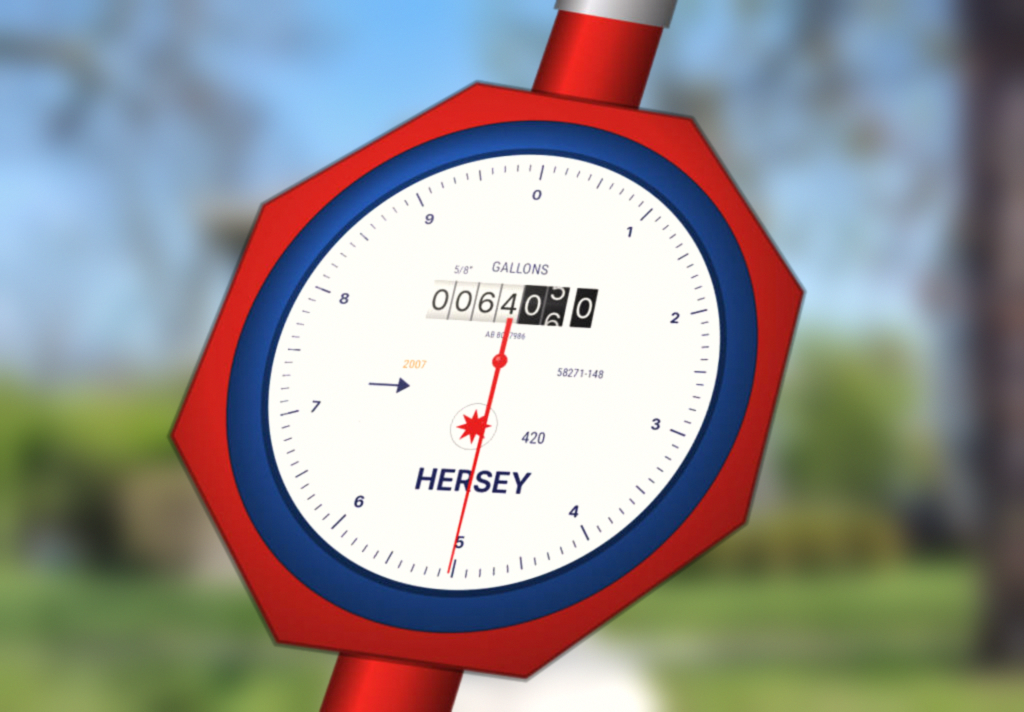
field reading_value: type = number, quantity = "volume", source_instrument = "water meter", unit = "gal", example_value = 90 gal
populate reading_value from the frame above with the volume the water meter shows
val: 64055.0 gal
